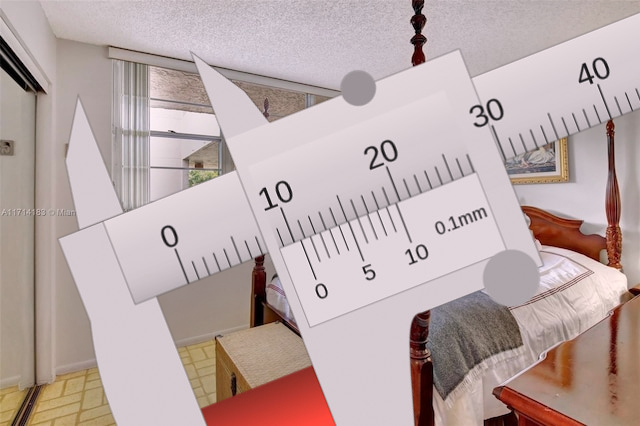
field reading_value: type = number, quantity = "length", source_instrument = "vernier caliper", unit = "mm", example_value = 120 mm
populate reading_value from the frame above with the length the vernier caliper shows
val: 10.6 mm
